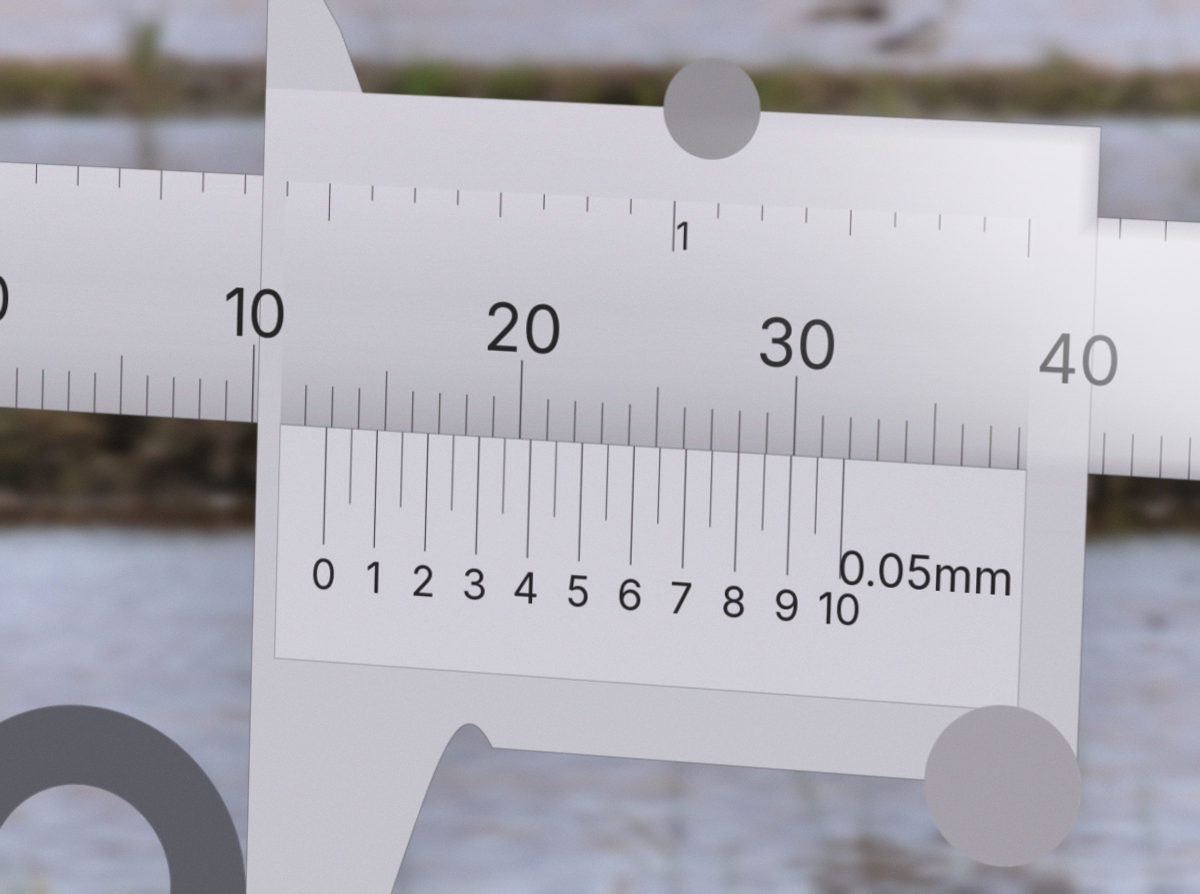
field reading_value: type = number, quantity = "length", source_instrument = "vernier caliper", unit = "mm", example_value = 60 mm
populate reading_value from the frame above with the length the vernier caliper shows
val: 12.80 mm
